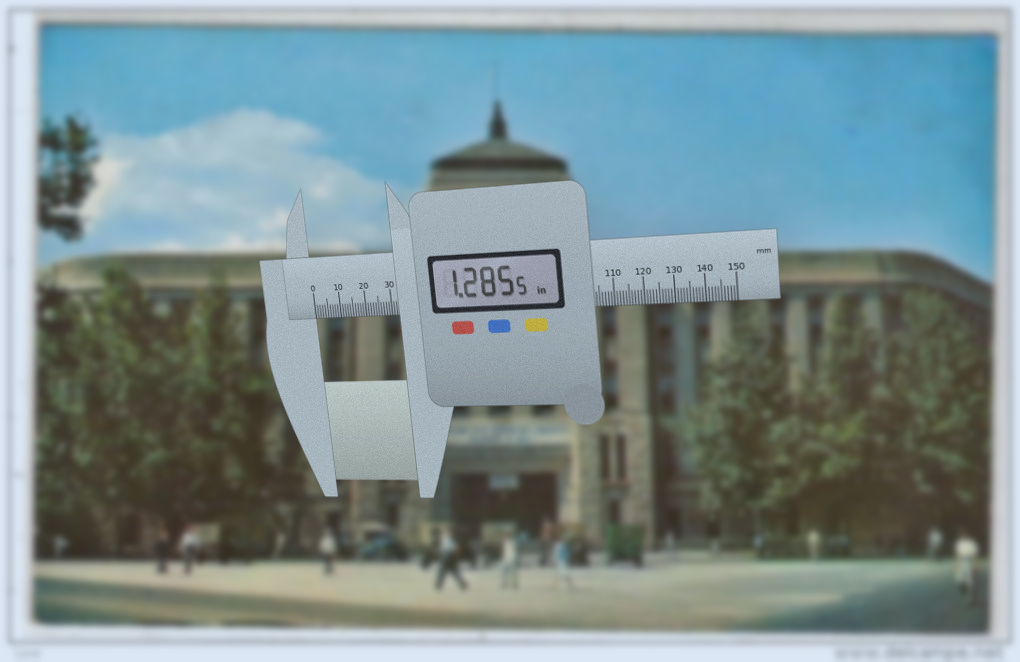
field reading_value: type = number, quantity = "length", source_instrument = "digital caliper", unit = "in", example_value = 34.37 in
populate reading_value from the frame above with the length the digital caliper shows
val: 1.2855 in
